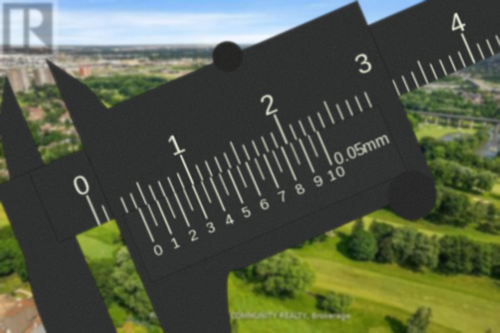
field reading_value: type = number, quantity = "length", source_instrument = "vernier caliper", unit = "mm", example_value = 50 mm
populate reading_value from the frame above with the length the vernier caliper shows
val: 4.2 mm
